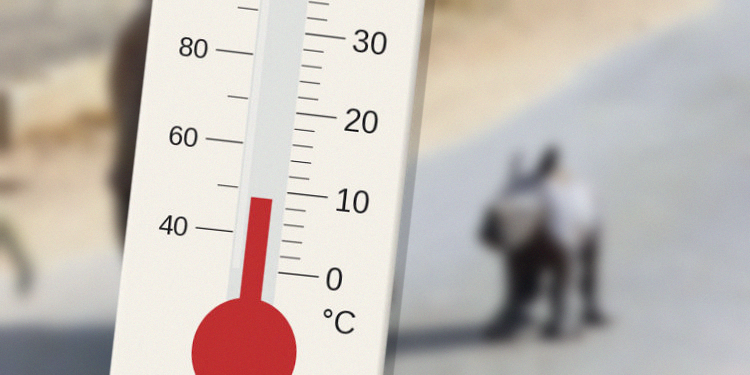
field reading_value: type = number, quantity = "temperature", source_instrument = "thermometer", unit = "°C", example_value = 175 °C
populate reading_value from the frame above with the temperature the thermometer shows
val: 9 °C
